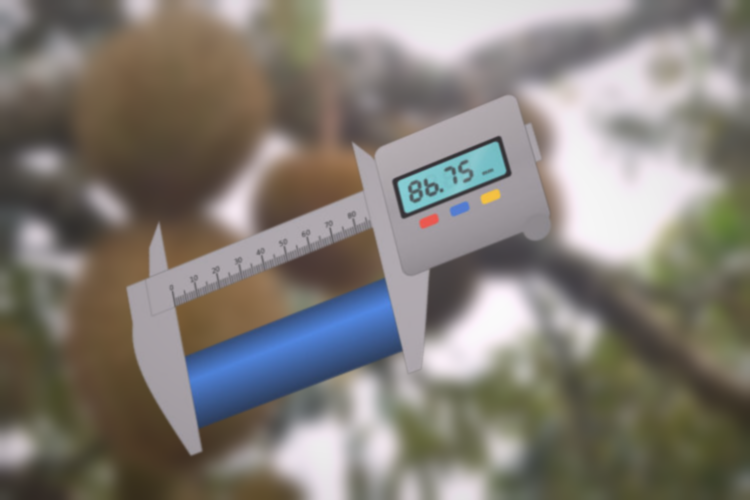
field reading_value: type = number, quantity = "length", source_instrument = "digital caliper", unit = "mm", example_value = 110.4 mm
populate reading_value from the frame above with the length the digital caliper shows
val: 86.75 mm
